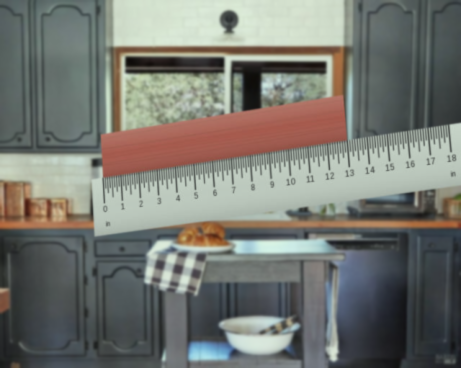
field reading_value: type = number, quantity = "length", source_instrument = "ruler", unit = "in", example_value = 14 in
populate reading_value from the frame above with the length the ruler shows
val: 13 in
